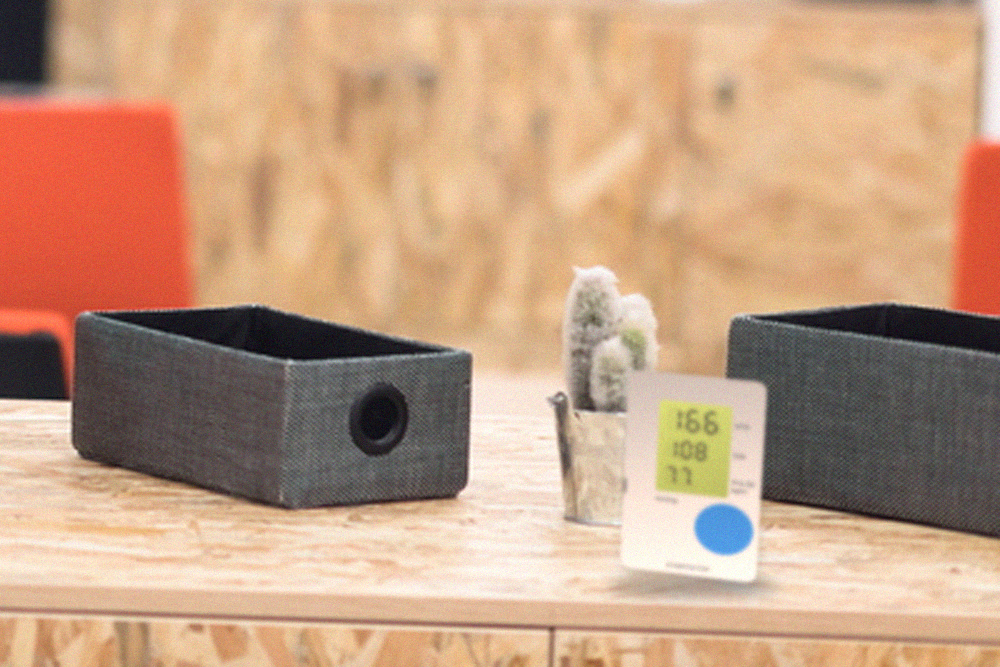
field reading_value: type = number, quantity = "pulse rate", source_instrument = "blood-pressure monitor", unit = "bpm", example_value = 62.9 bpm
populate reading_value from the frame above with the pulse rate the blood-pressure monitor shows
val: 77 bpm
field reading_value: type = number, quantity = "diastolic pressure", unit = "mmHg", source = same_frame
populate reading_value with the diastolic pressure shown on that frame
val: 108 mmHg
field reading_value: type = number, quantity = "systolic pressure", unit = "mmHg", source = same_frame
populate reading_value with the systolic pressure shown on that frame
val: 166 mmHg
